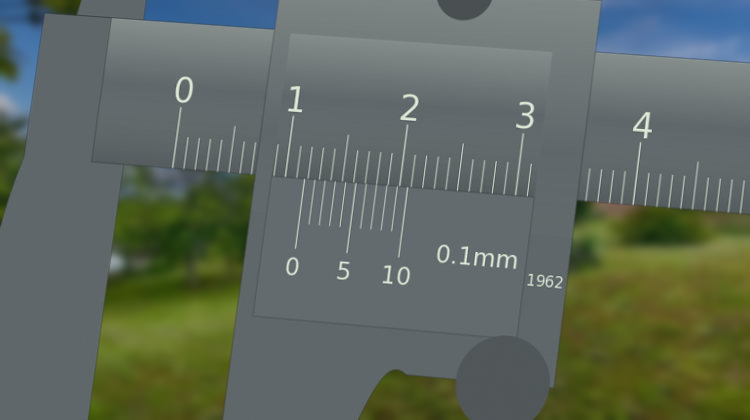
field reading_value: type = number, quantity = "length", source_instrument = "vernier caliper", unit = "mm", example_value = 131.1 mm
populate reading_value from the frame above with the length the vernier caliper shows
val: 11.7 mm
